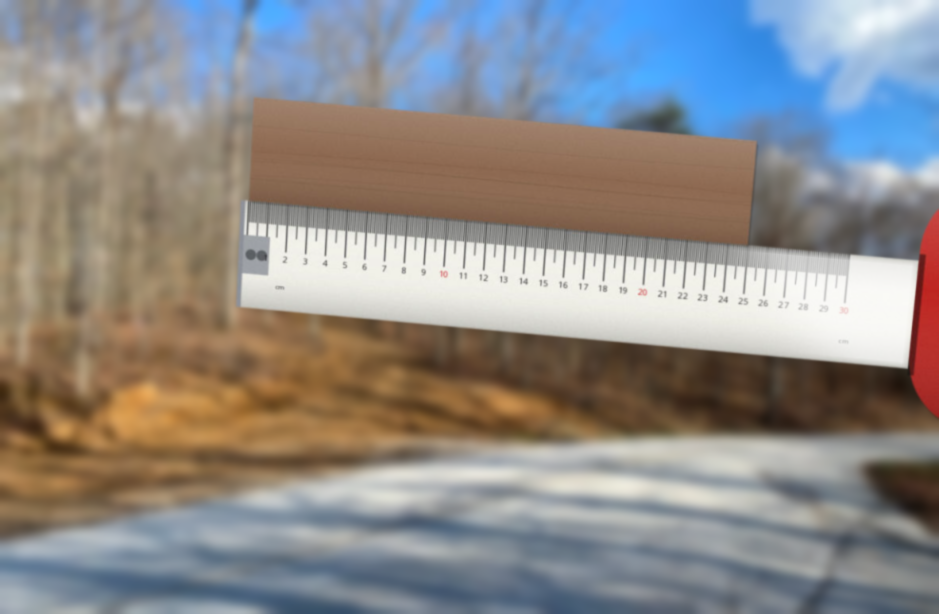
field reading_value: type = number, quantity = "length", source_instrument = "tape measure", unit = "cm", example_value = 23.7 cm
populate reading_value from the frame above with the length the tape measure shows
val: 25 cm
